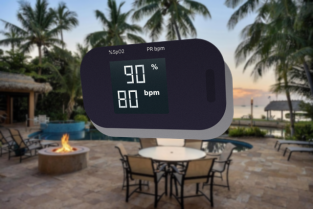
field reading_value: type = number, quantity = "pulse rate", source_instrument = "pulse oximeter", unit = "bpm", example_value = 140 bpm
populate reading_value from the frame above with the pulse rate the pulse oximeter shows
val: 80 bpm
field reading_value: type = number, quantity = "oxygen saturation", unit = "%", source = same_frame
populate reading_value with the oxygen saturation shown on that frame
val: 90 %
